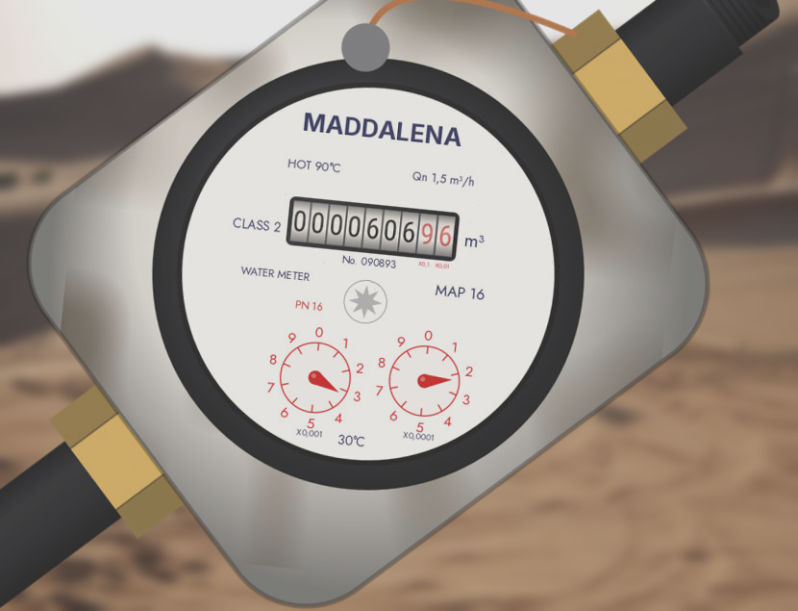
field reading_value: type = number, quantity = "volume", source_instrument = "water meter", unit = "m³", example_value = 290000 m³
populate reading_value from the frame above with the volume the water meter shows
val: 606.9632 m³
